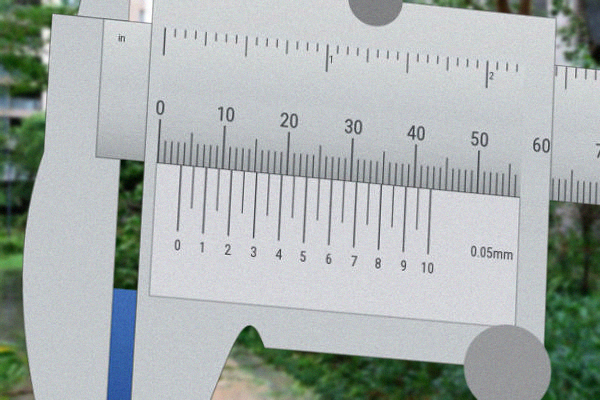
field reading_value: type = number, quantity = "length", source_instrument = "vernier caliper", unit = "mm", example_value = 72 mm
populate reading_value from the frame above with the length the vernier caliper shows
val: 3.6 mm
